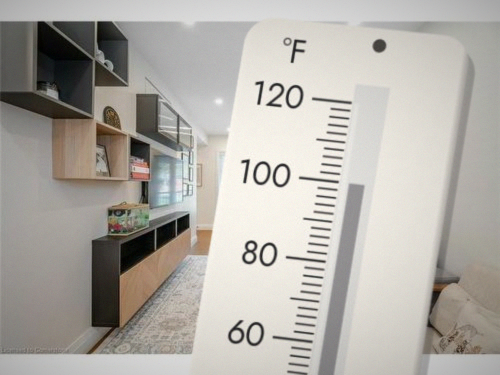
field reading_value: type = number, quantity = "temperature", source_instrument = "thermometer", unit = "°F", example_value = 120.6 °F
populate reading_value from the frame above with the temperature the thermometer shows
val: 100 °F
